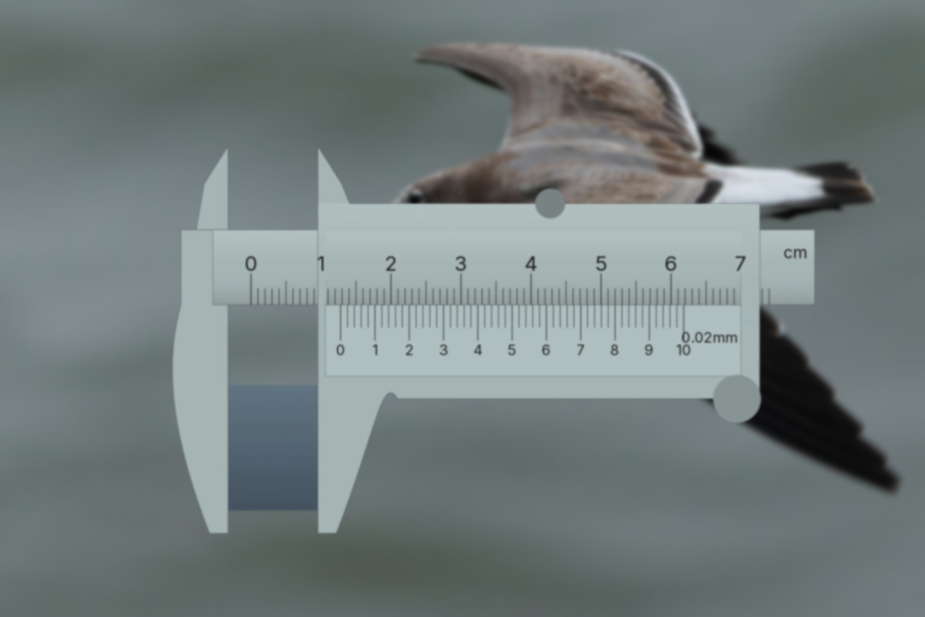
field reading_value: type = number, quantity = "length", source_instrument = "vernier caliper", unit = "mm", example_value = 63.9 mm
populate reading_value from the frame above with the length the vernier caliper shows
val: 12.8 mm
